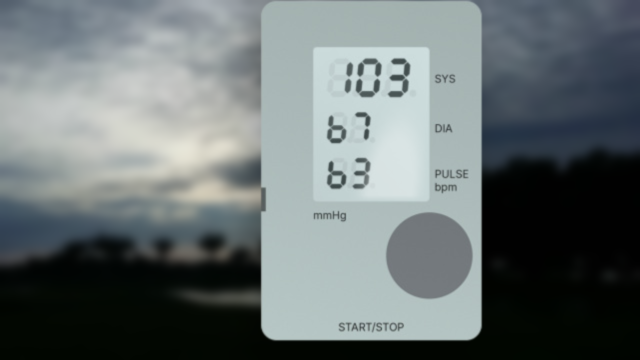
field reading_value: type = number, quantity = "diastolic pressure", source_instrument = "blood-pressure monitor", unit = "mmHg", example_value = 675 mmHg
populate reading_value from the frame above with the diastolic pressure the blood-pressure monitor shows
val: 67 mmHg
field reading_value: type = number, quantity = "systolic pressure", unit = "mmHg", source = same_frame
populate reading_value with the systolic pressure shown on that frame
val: 103 mmHg
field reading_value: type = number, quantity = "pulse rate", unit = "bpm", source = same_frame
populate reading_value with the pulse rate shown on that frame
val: 63 bpm
